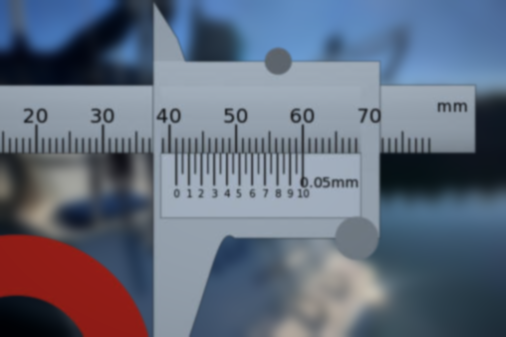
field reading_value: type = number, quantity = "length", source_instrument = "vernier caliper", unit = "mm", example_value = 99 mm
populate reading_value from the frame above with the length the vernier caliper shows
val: 41.0 mm
